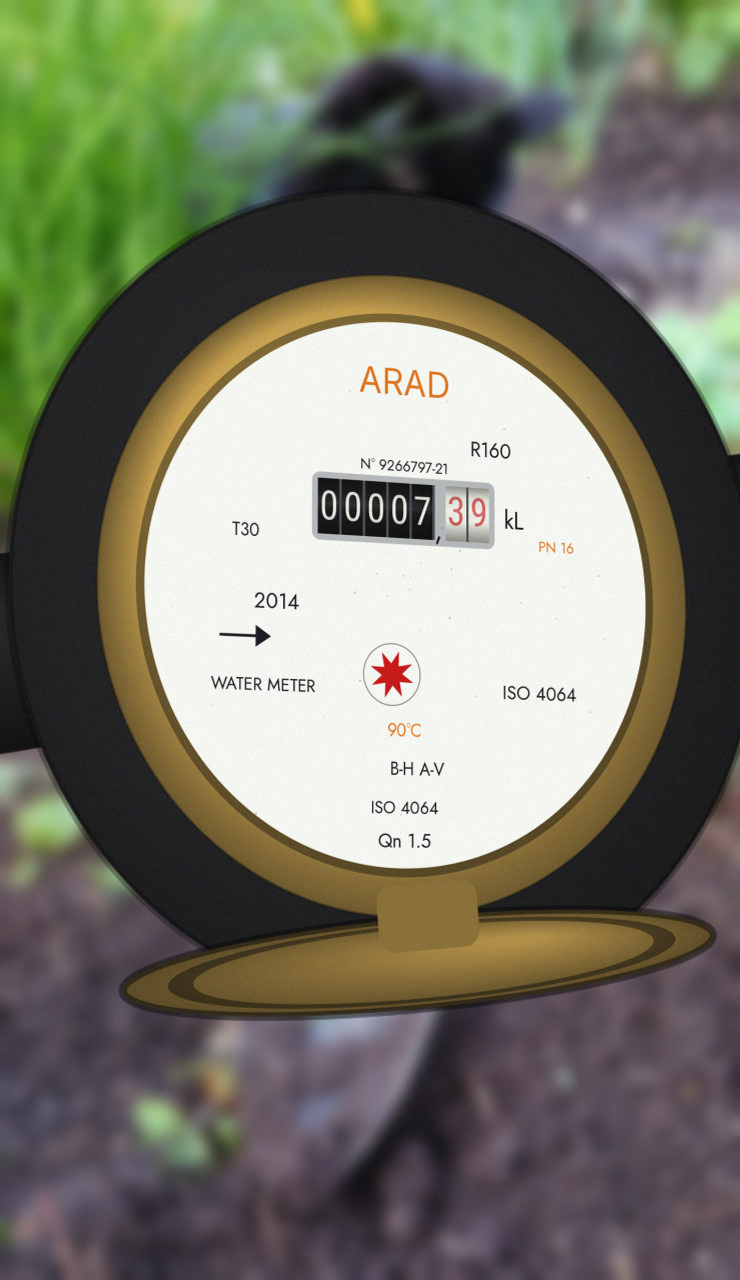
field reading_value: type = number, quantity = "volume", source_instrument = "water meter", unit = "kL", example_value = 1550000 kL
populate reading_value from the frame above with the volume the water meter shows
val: 7.39 kL
